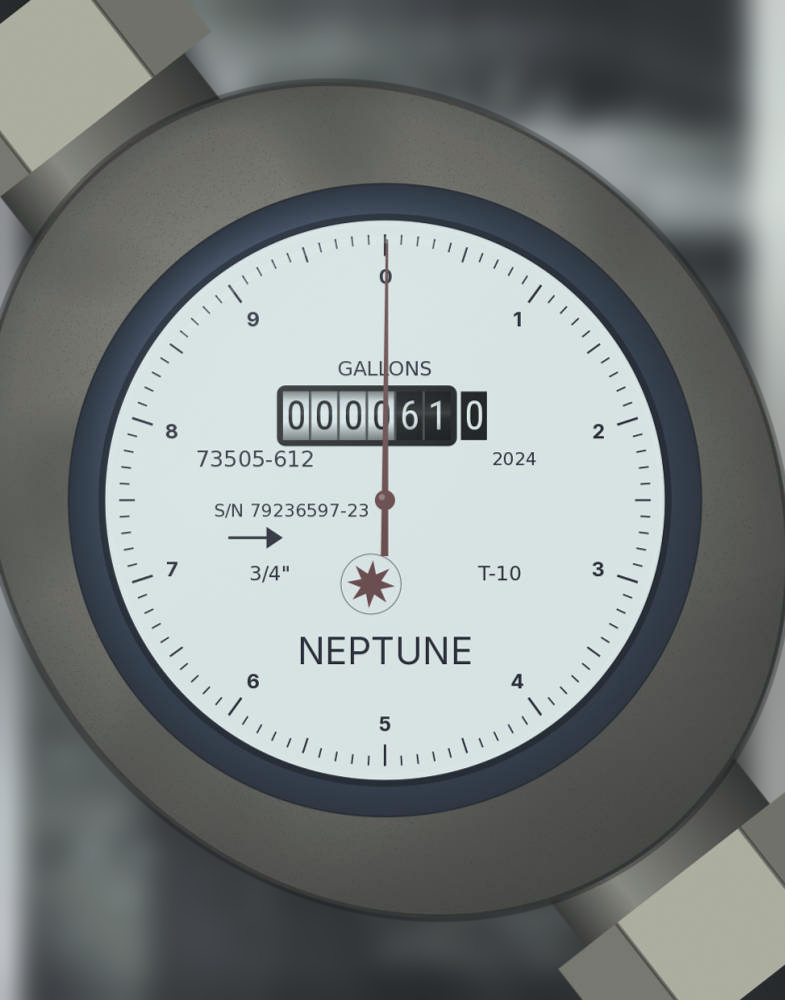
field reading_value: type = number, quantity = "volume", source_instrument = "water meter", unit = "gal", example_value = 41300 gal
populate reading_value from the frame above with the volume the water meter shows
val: 610.0 gal
